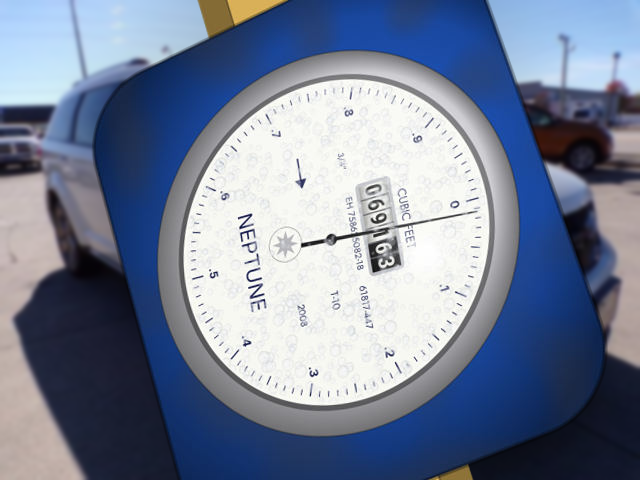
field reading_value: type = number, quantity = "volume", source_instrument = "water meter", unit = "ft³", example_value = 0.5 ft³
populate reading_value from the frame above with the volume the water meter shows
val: 69163.01 ft³
